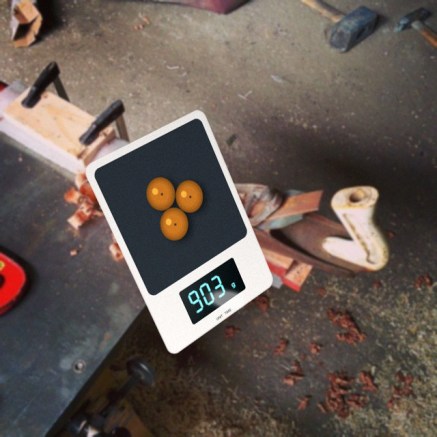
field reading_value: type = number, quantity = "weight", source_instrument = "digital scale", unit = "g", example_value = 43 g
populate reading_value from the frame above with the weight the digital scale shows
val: 903 g
